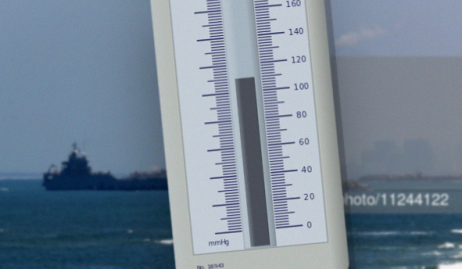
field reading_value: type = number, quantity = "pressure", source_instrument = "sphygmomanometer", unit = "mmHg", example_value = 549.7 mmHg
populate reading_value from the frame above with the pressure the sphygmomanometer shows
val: 110 mmHg
